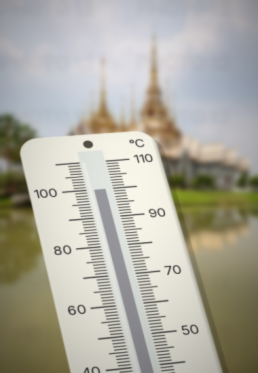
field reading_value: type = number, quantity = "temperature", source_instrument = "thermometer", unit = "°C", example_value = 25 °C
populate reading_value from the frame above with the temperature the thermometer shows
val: 100 °C
